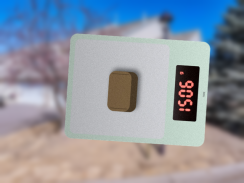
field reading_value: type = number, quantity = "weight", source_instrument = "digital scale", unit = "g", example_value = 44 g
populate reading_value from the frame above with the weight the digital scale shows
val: 1506 g
